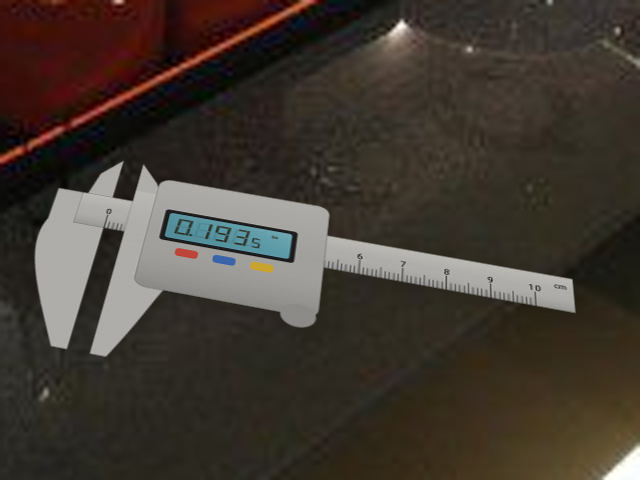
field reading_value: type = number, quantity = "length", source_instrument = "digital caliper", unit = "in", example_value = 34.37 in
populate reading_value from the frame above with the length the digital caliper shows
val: 0.1935 in
